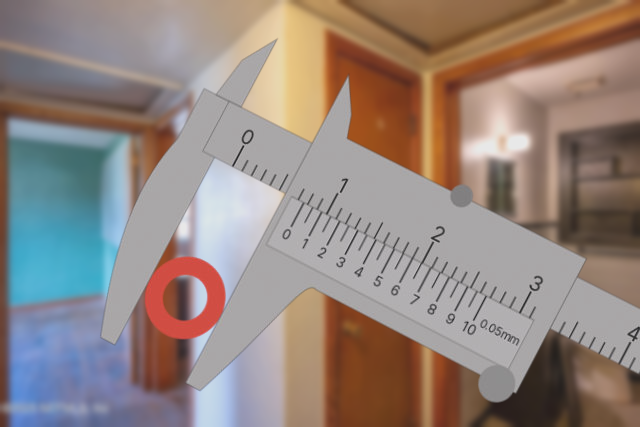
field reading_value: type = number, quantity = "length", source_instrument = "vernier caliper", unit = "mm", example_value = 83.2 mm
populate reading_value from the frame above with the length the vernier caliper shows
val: 7.6 mm
